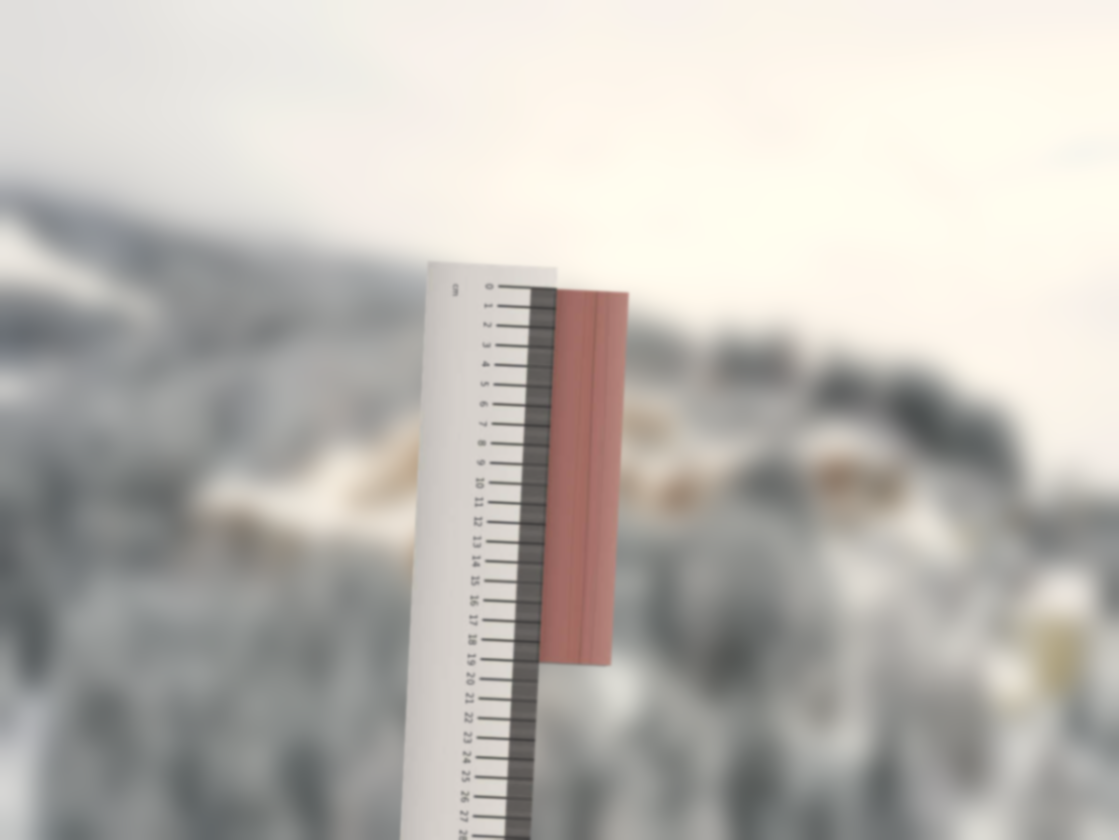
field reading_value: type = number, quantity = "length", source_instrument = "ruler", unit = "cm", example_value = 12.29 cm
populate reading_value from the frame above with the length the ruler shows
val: 19 cm
